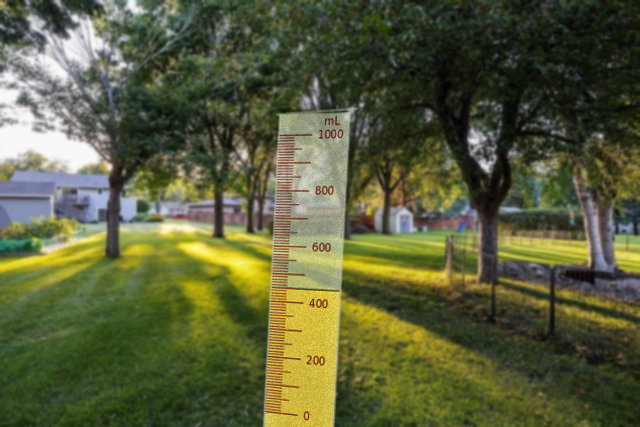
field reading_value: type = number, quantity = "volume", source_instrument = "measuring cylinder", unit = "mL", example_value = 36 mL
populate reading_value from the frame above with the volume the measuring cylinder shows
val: 450 mL
